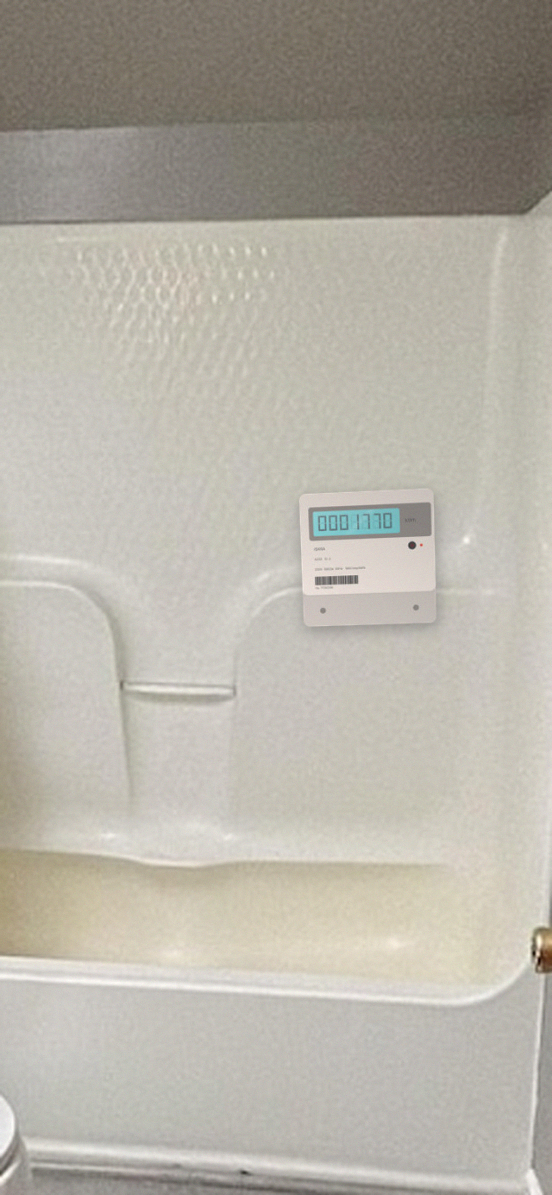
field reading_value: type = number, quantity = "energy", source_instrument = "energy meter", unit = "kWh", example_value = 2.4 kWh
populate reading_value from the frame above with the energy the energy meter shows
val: 1770 kWh
